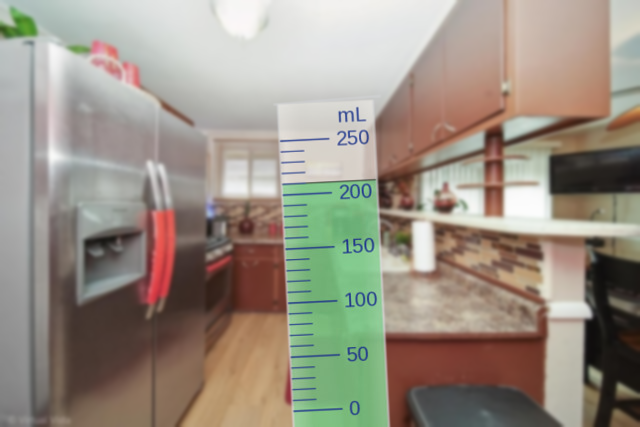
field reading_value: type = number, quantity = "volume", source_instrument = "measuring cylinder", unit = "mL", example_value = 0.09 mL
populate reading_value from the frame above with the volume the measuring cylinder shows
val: 210 mL
